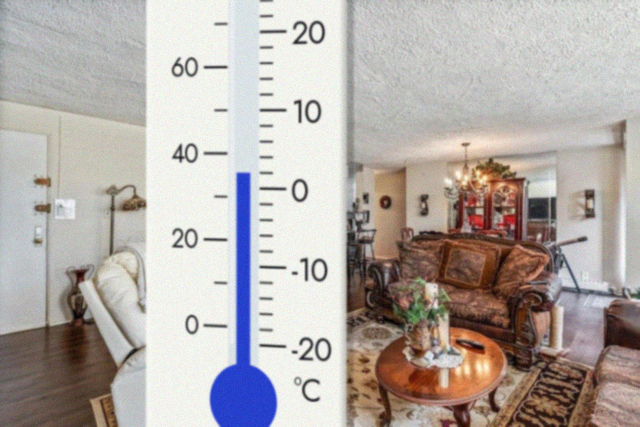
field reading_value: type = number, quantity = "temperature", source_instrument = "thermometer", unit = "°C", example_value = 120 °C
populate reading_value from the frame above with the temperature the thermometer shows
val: 2 °C
